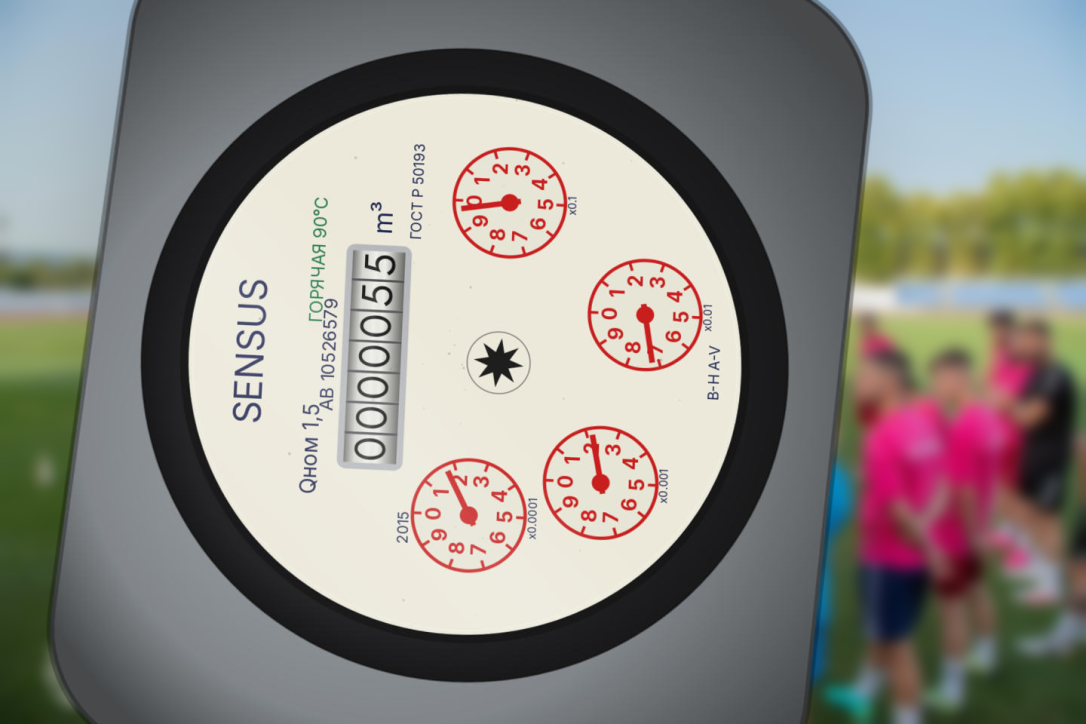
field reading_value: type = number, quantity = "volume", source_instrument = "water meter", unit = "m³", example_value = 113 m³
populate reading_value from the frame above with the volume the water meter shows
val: 54.9721 m³
